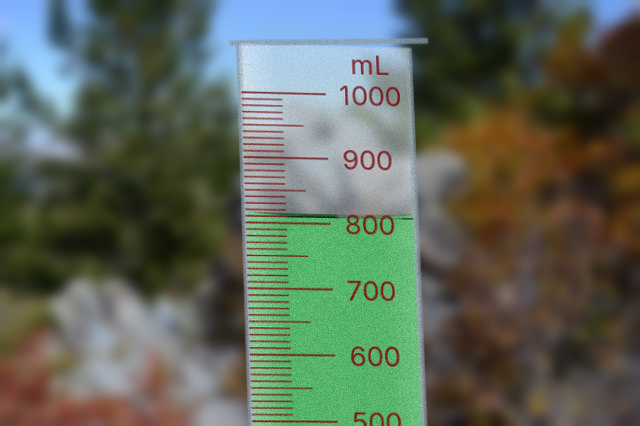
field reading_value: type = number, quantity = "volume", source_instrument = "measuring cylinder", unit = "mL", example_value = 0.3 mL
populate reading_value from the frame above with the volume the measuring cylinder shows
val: 810 mL
